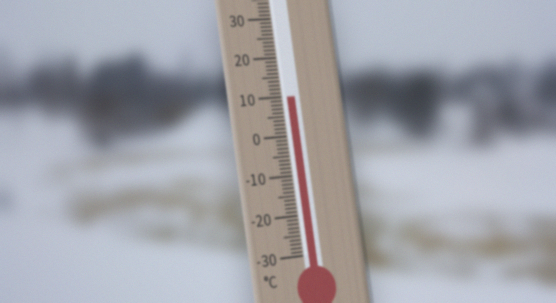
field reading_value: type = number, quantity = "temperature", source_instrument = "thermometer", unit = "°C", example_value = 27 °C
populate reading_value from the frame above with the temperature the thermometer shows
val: 10 °C
